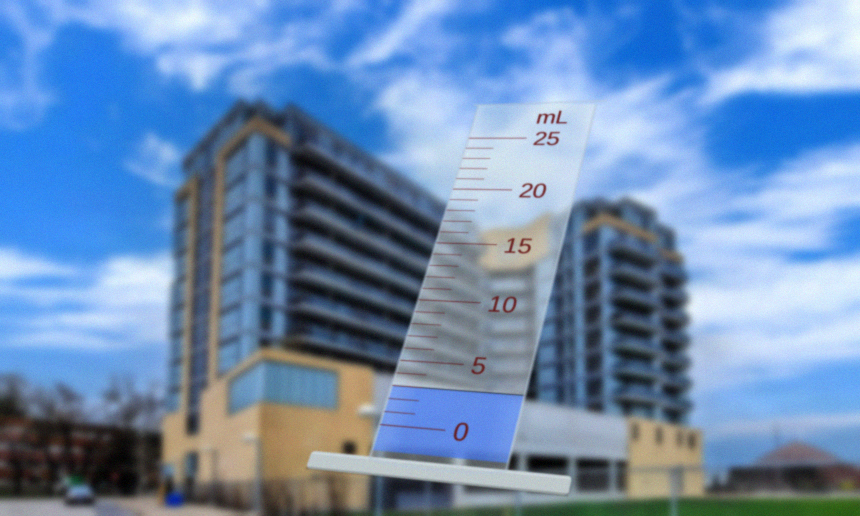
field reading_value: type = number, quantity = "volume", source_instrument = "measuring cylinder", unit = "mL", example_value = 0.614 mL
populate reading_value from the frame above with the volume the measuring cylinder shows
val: 3 mL
